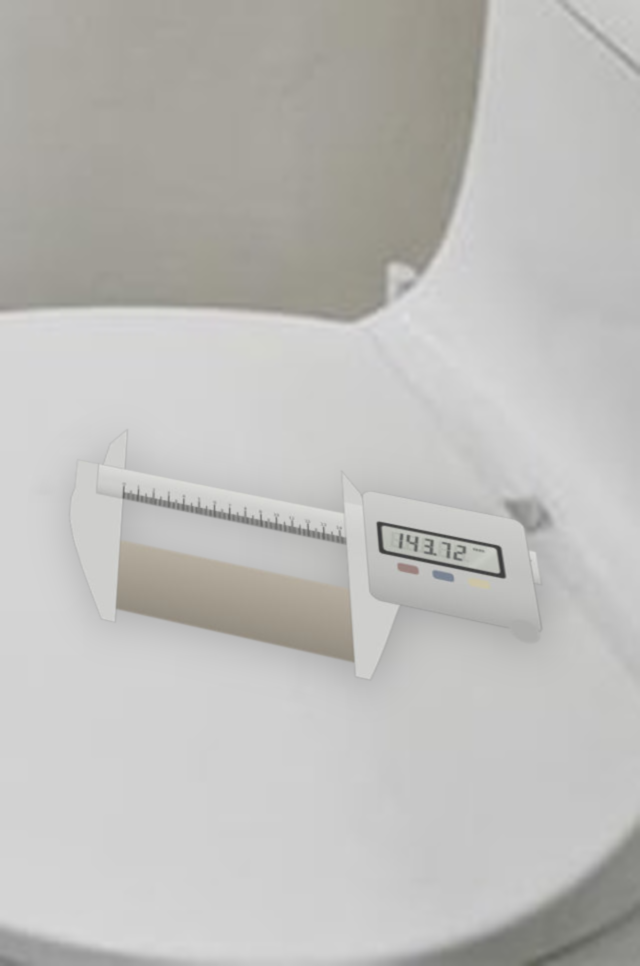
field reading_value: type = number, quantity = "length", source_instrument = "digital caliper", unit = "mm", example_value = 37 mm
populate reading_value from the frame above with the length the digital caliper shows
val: 143.72 mm
